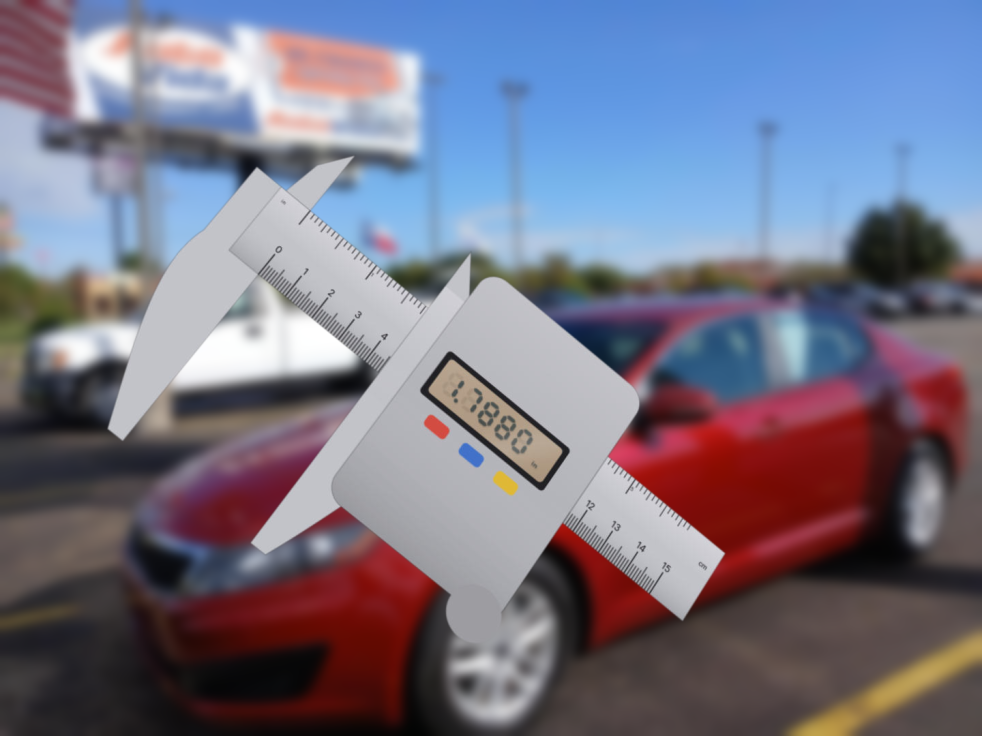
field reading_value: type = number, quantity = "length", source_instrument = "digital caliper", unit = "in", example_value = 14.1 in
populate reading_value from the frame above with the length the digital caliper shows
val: 1.7880 in
